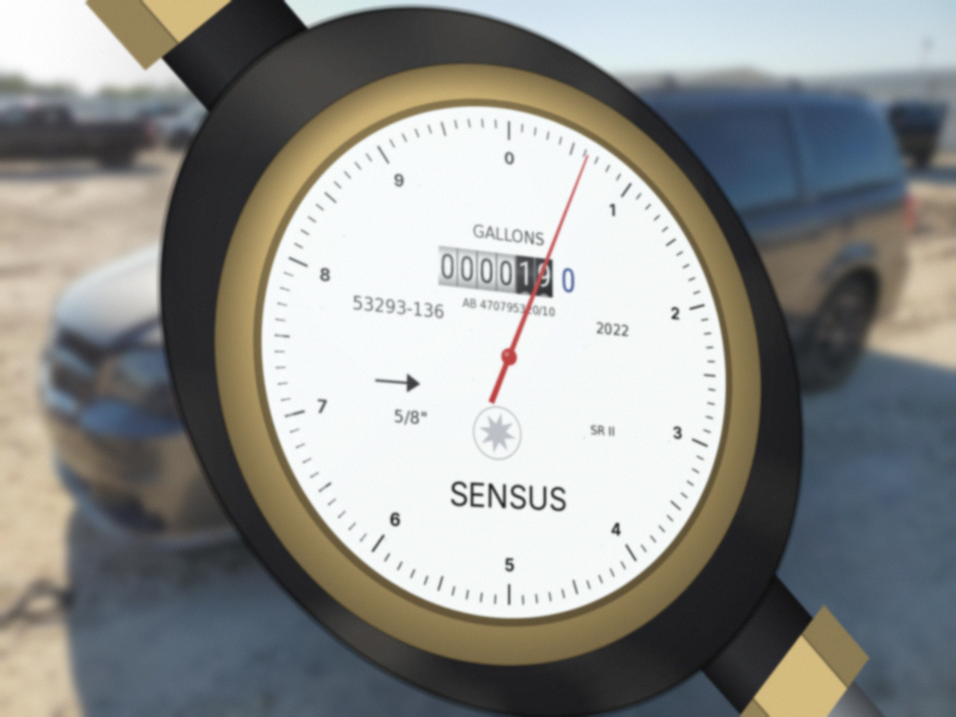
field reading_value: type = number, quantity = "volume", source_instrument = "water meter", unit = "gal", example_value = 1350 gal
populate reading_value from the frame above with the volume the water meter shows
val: 190.6 gal
